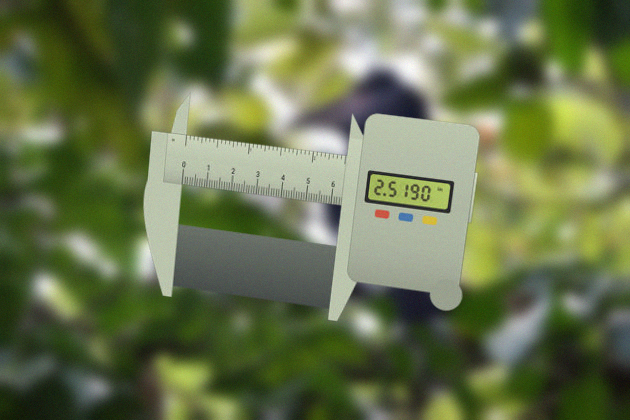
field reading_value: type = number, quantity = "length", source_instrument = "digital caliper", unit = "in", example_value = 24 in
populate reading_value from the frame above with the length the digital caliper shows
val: 2.5190 in
